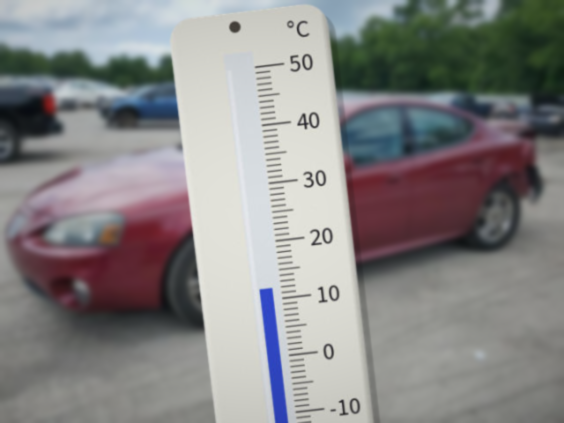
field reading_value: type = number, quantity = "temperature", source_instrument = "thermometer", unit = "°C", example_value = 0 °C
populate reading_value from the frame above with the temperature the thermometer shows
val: 12 °C
